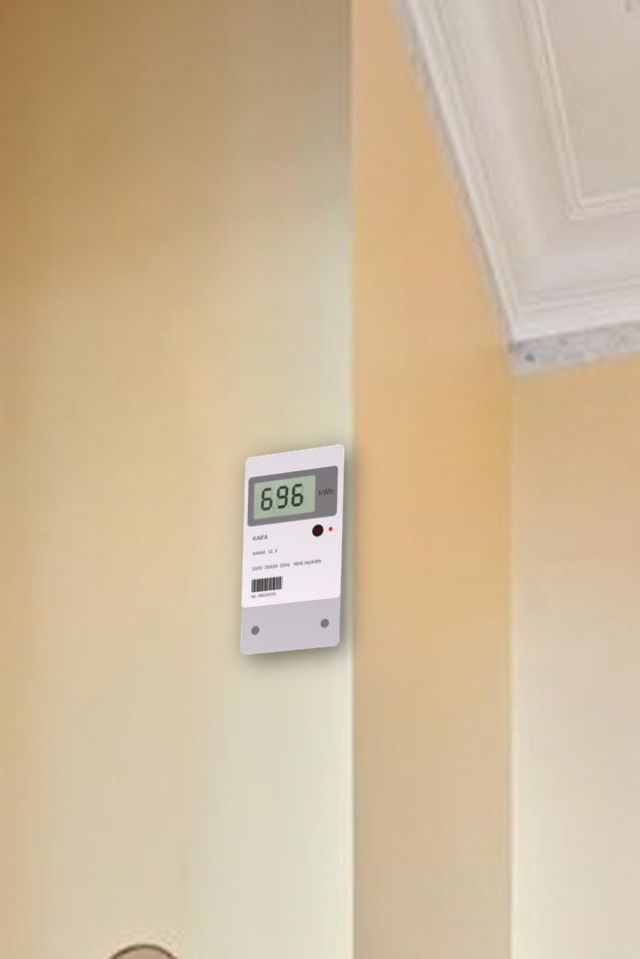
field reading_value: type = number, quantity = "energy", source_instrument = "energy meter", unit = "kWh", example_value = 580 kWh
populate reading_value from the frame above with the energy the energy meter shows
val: 696 kWh
